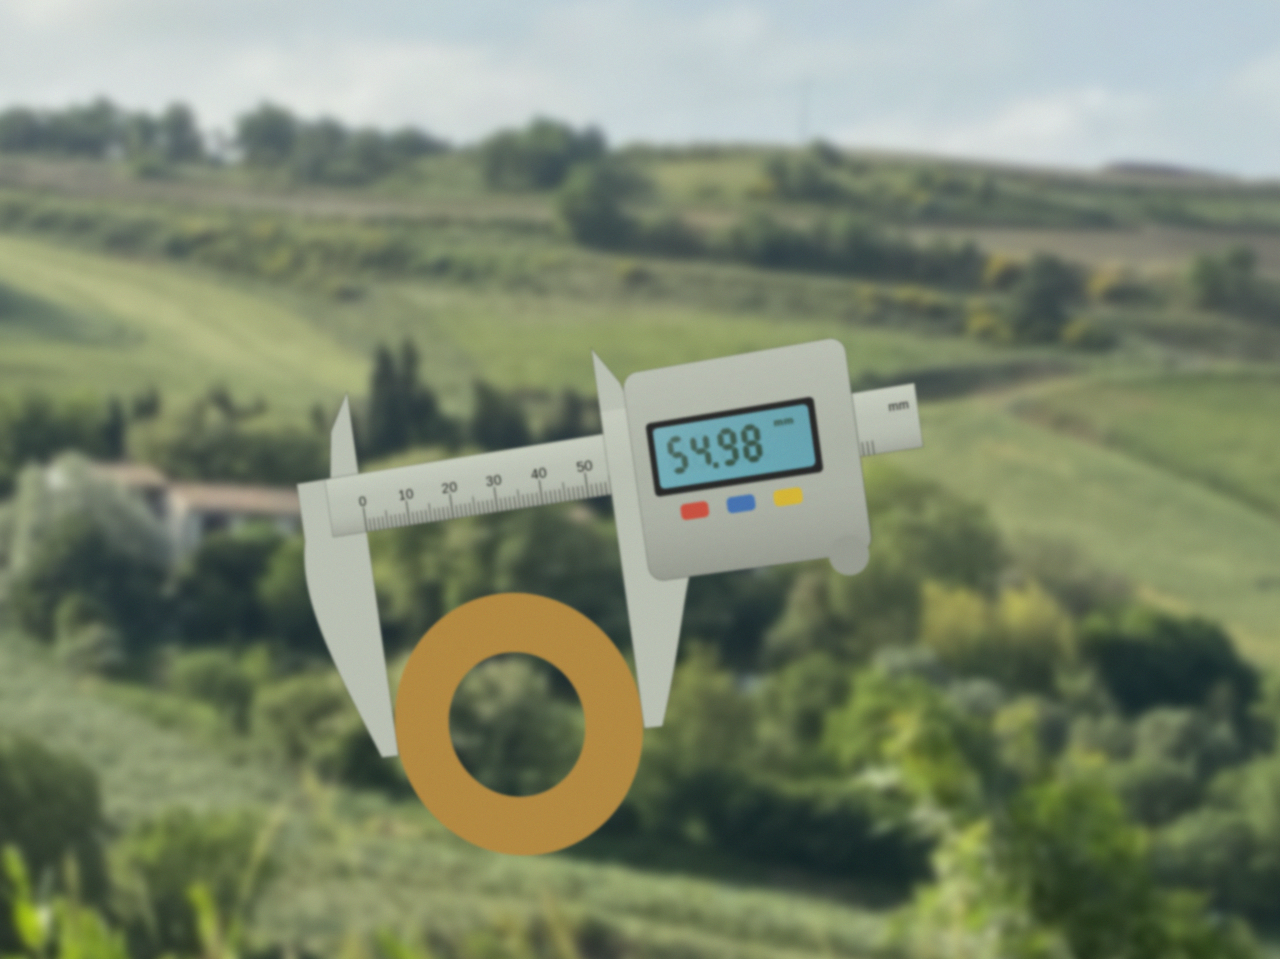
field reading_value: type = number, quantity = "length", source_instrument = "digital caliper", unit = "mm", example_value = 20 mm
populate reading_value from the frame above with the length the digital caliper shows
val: 54.98 mm
